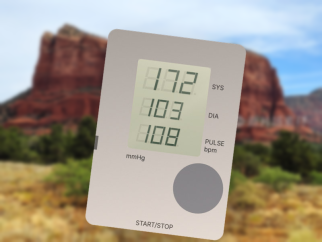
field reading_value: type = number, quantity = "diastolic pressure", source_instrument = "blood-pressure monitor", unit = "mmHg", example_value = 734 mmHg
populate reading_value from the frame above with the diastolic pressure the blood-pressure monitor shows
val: 103 mmHg
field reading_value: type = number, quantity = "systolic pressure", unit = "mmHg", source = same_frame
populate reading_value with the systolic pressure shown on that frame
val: 172 mmHg
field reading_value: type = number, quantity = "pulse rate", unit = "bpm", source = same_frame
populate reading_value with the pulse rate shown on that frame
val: 108 bpm
